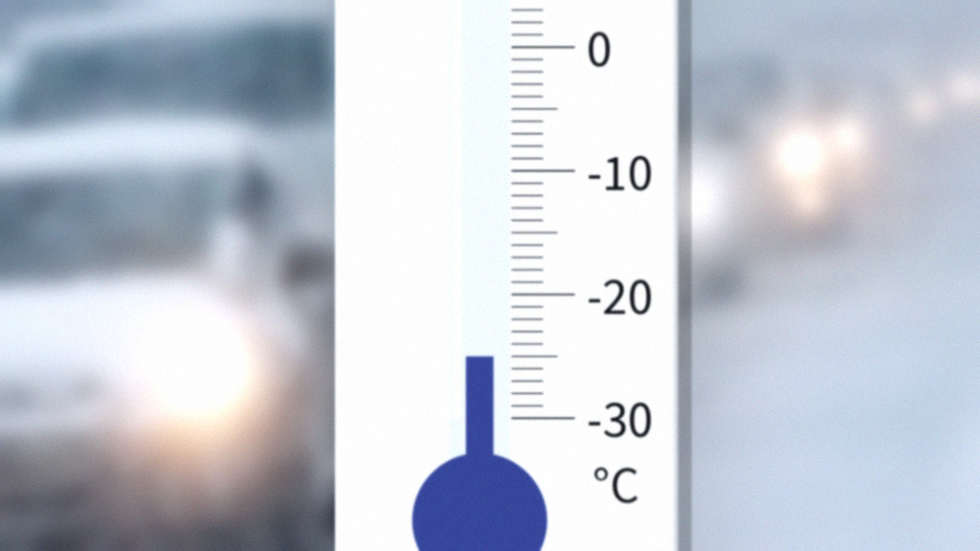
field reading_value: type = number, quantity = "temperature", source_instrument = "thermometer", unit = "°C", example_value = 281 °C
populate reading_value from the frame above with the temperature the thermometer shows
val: -25 °C
